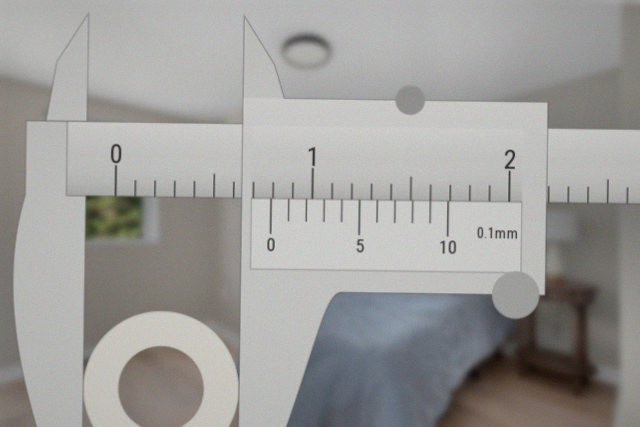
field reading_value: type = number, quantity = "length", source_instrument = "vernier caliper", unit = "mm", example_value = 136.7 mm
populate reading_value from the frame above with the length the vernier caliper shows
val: 7.9 mm
